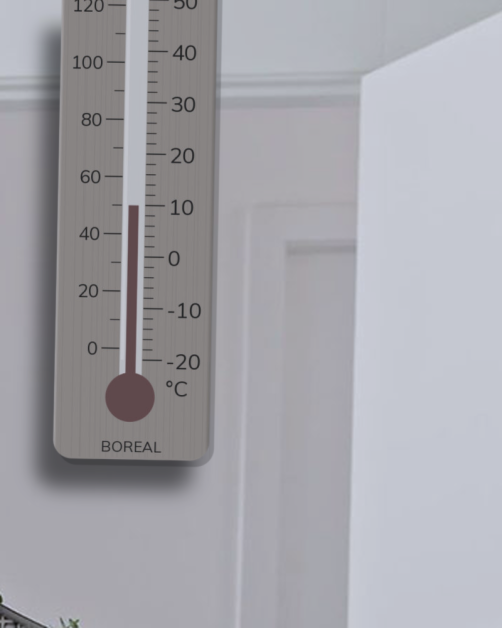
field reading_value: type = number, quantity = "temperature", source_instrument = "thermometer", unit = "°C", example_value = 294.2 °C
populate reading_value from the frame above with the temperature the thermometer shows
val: 10 °C
